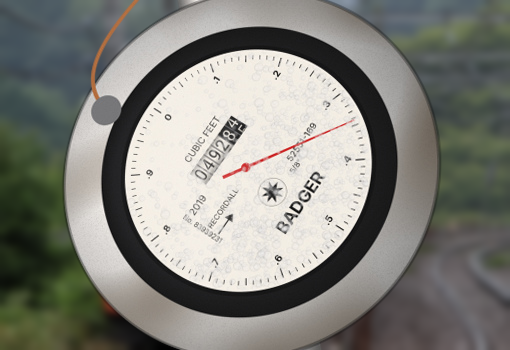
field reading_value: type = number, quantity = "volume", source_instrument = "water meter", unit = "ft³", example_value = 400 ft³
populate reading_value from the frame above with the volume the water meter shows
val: 49284.34 ft³
